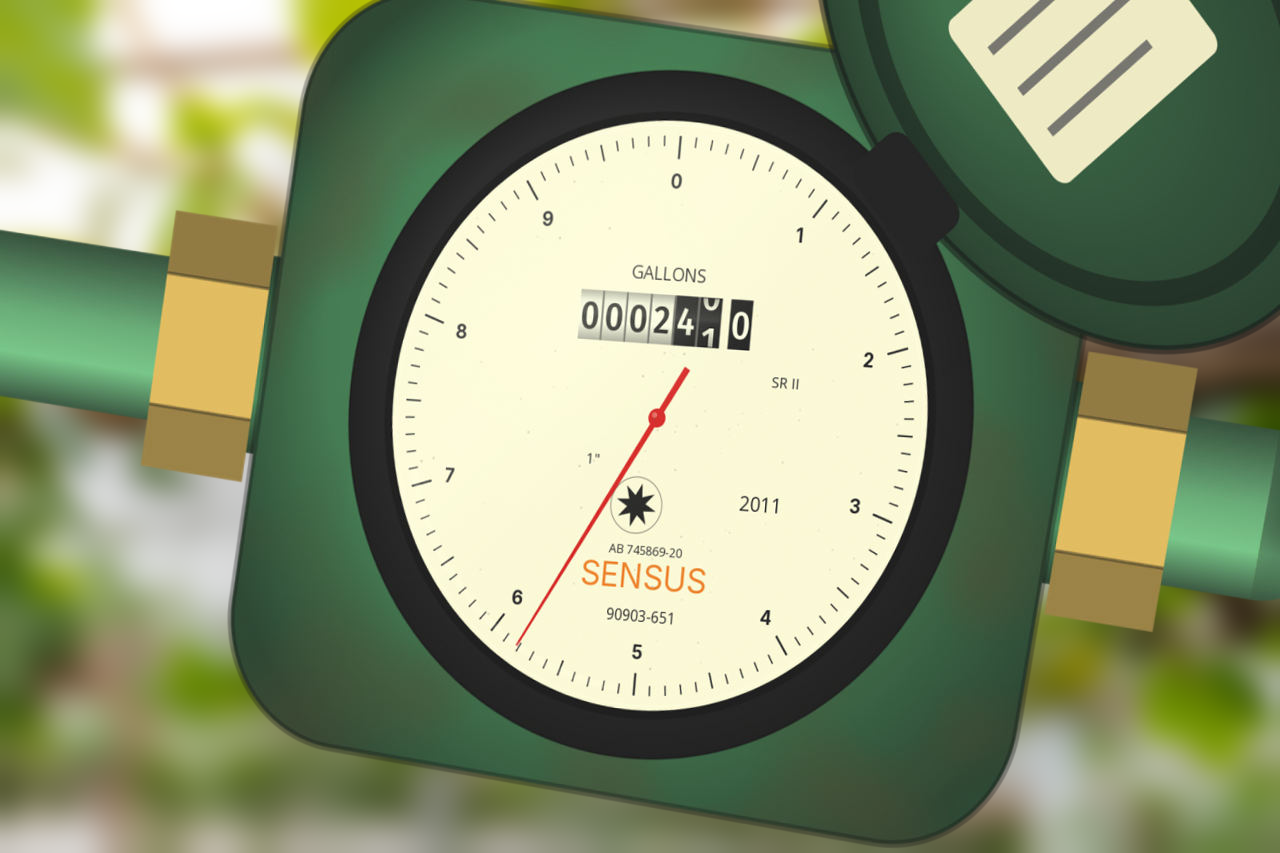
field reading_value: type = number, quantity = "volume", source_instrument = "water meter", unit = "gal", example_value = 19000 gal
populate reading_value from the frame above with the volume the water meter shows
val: 2405.8 gal
